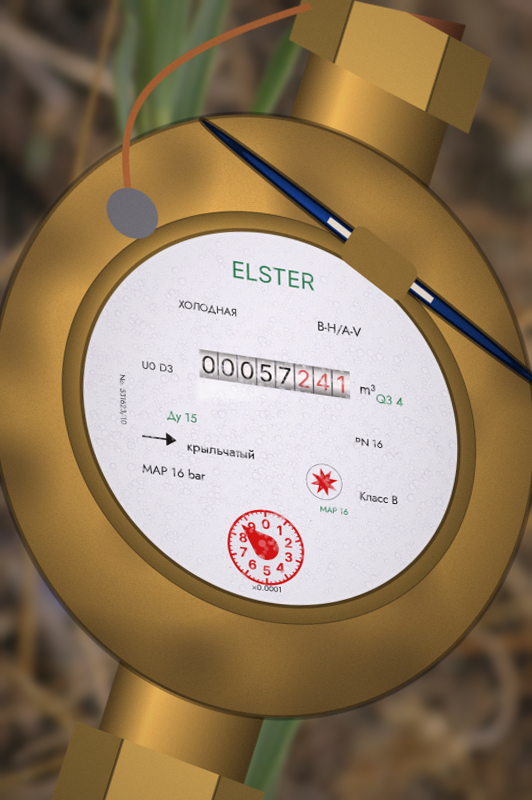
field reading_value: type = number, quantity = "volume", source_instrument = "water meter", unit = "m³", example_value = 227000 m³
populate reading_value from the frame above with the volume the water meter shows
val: 57.2418 m³
